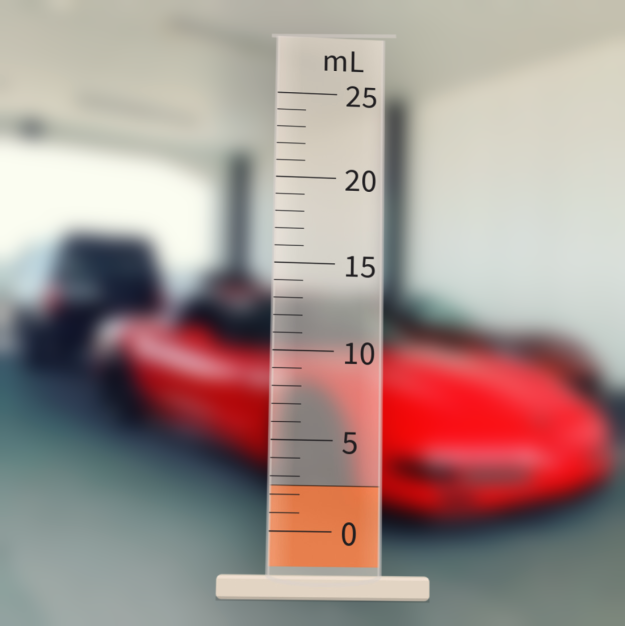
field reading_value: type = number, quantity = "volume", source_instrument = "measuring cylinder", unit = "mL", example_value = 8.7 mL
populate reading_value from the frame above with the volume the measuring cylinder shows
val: 2.5 mL
